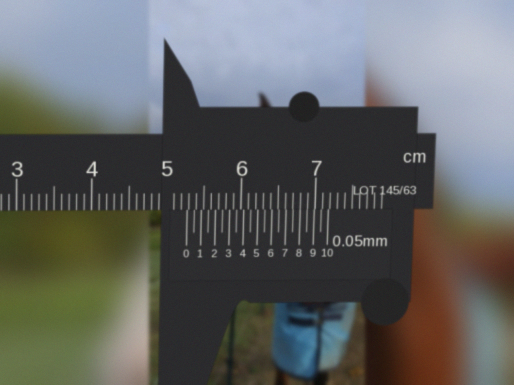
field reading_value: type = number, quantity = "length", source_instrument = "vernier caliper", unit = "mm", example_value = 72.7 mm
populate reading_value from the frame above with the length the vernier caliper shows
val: 52.8 mm
